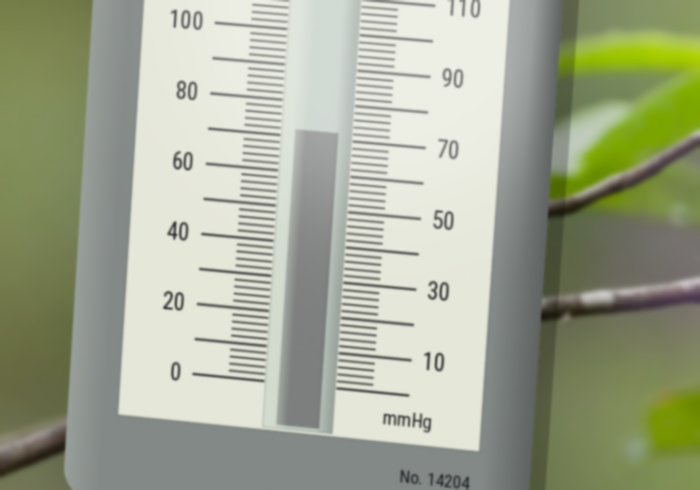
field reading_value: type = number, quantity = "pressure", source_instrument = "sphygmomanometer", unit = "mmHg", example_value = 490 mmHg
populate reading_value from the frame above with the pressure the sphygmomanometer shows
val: 72 mmHg
